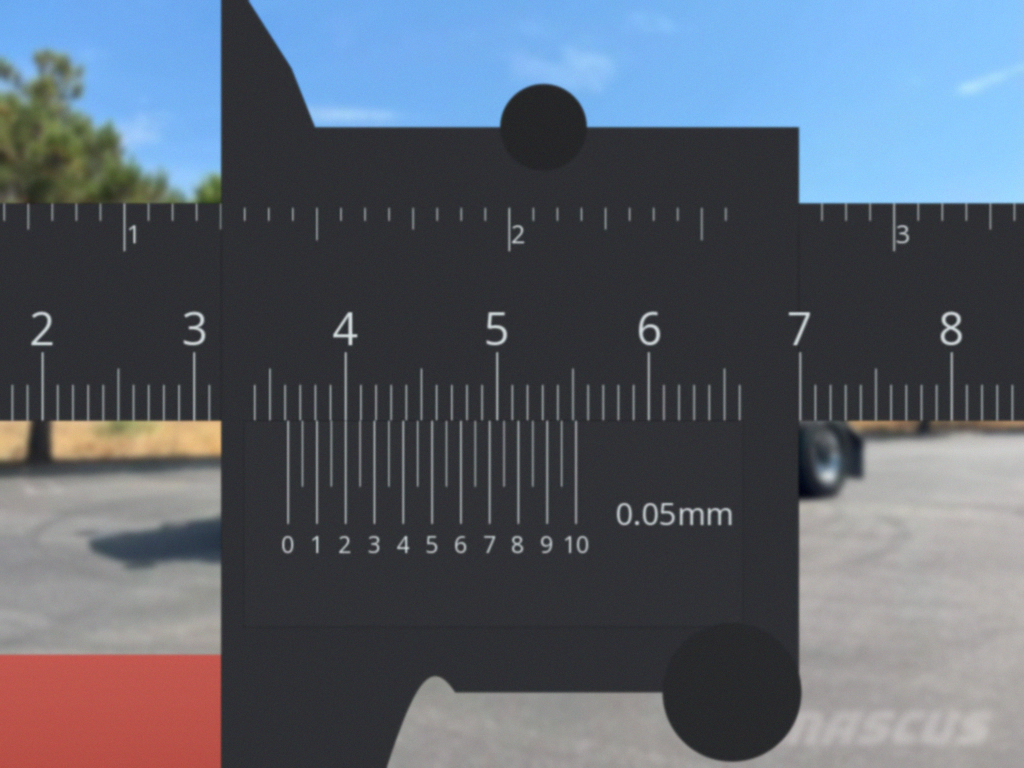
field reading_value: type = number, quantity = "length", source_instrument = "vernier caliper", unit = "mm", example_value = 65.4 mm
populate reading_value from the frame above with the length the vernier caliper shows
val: 36.2 mm
